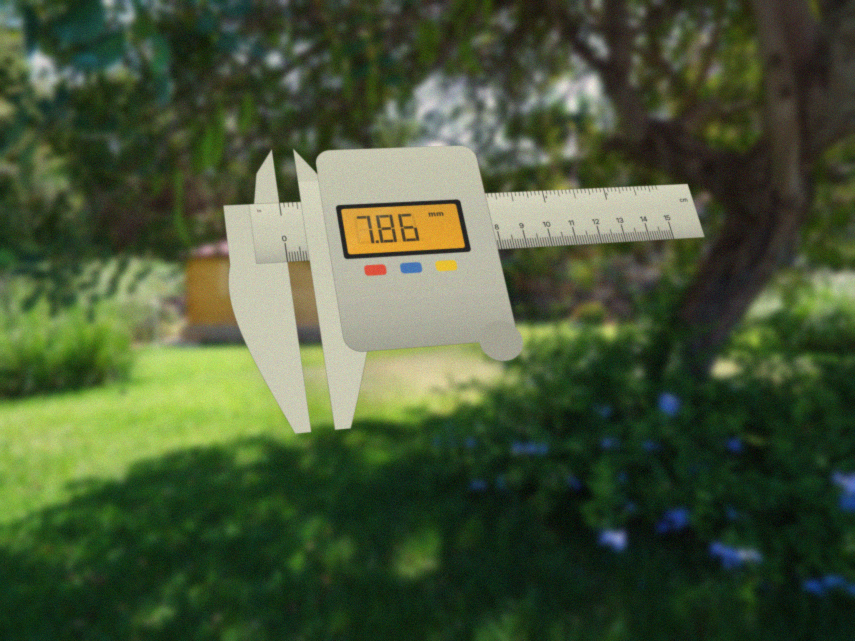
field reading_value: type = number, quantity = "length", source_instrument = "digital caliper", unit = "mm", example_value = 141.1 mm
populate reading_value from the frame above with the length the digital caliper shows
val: 7.86 mm
